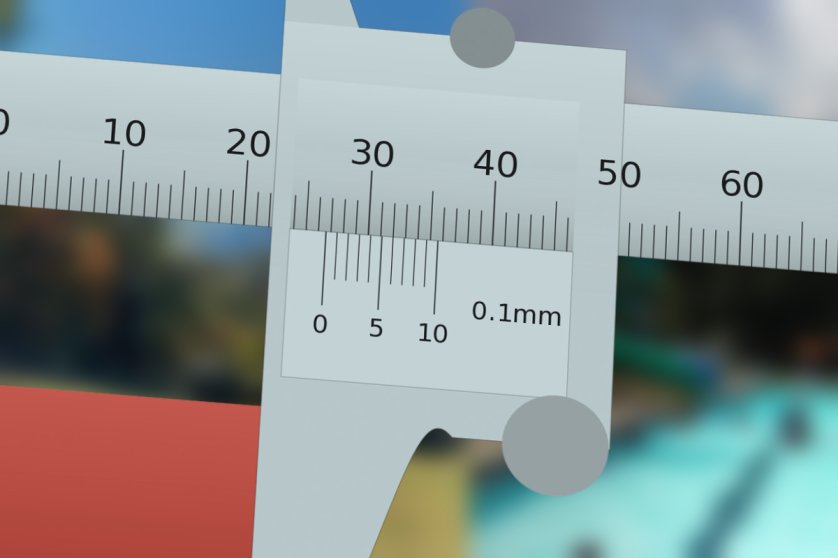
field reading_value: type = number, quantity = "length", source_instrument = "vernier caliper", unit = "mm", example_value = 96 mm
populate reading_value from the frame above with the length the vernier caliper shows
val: 26.6 mm
